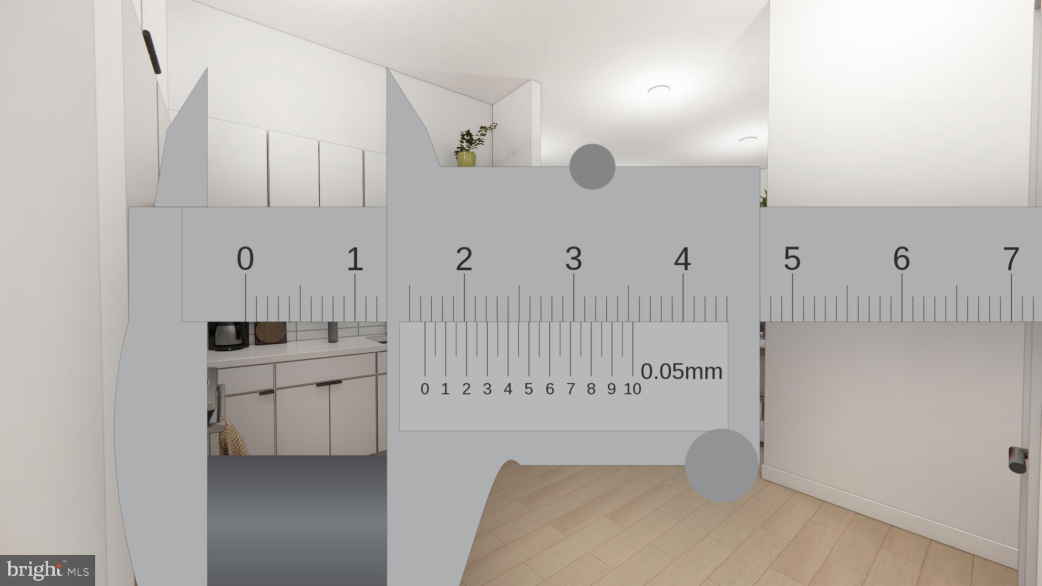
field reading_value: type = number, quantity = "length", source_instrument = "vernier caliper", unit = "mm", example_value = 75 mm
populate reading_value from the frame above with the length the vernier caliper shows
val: 16.4 mm
